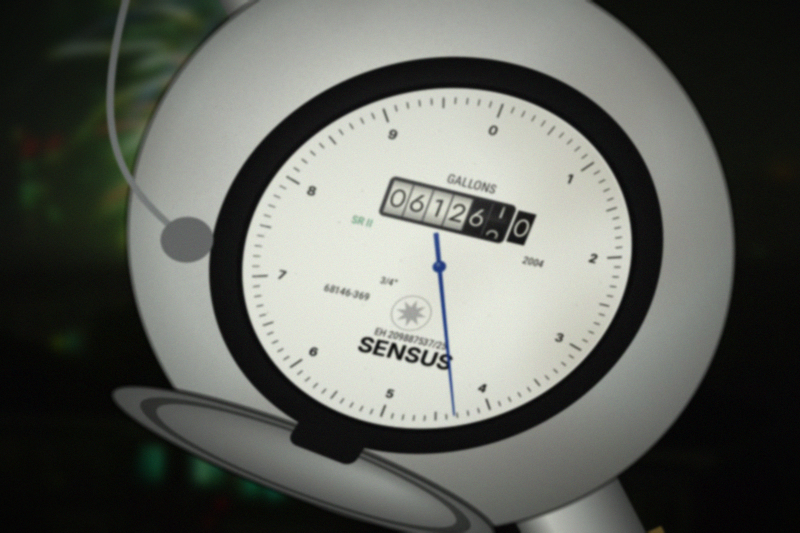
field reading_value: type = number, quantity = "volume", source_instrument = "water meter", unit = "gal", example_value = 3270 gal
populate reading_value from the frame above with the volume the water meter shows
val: 612614.3 gal
